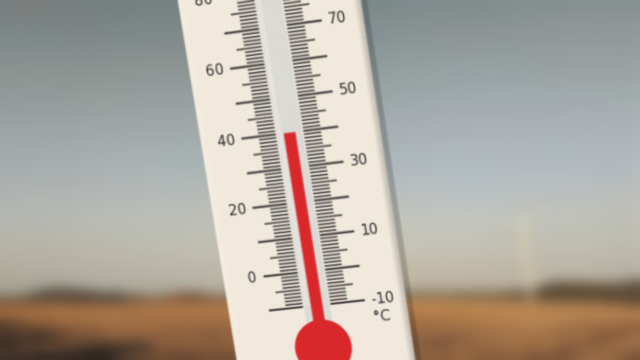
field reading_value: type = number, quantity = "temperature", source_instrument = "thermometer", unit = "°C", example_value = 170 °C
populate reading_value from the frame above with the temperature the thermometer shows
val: 40 °C
